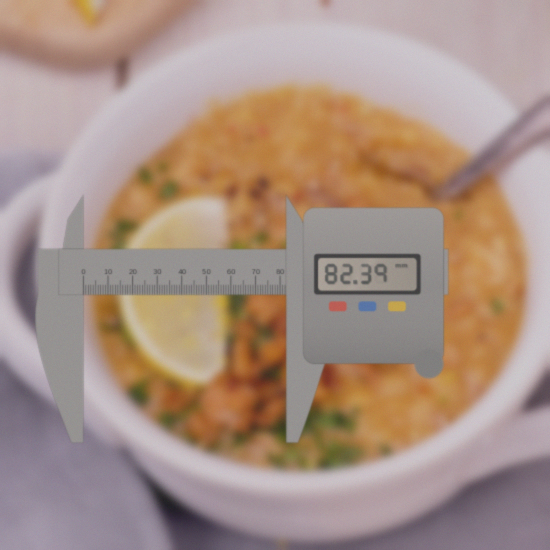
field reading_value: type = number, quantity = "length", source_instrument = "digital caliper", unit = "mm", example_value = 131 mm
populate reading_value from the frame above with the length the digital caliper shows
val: 82.39 mm
